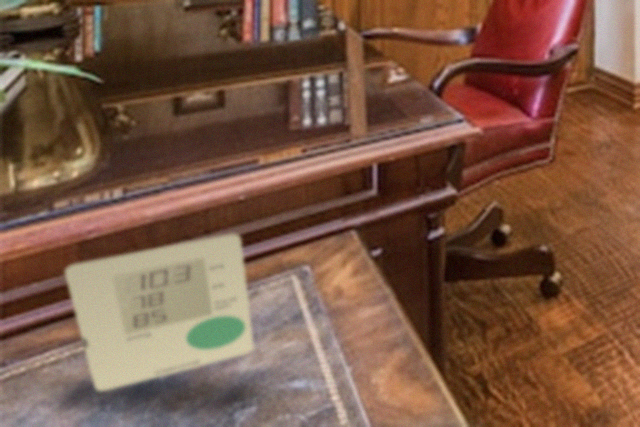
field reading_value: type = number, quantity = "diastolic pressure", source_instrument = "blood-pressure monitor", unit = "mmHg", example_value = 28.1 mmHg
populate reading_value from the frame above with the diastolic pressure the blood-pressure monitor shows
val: 78 mmHg
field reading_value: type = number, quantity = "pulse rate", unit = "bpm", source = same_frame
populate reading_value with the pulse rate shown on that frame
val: 85 bpm
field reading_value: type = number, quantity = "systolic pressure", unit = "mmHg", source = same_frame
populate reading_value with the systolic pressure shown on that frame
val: 103 mmHg
